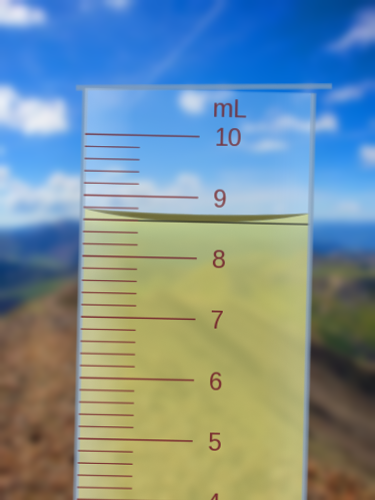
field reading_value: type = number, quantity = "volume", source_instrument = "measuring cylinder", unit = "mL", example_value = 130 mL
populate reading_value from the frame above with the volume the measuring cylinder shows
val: 8.6 mL
